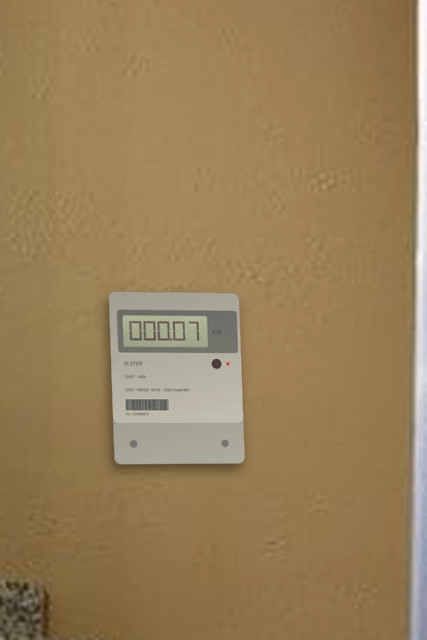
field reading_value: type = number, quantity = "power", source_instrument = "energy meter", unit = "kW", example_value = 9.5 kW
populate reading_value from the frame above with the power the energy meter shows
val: 0.07 kW
